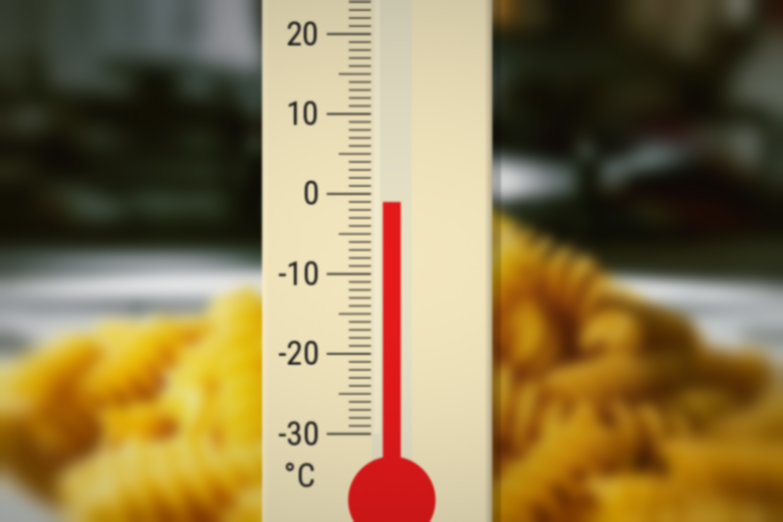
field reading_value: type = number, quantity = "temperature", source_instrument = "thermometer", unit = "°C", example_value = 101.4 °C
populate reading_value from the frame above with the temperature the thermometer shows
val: -1 °C
